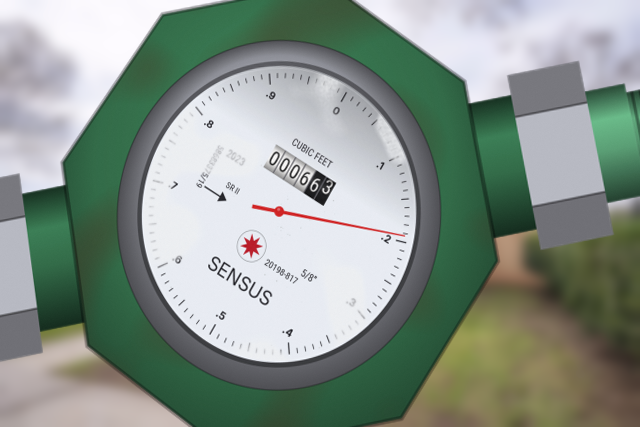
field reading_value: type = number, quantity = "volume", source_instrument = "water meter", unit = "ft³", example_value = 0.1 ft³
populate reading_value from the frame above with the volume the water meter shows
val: 663.19 ft³
